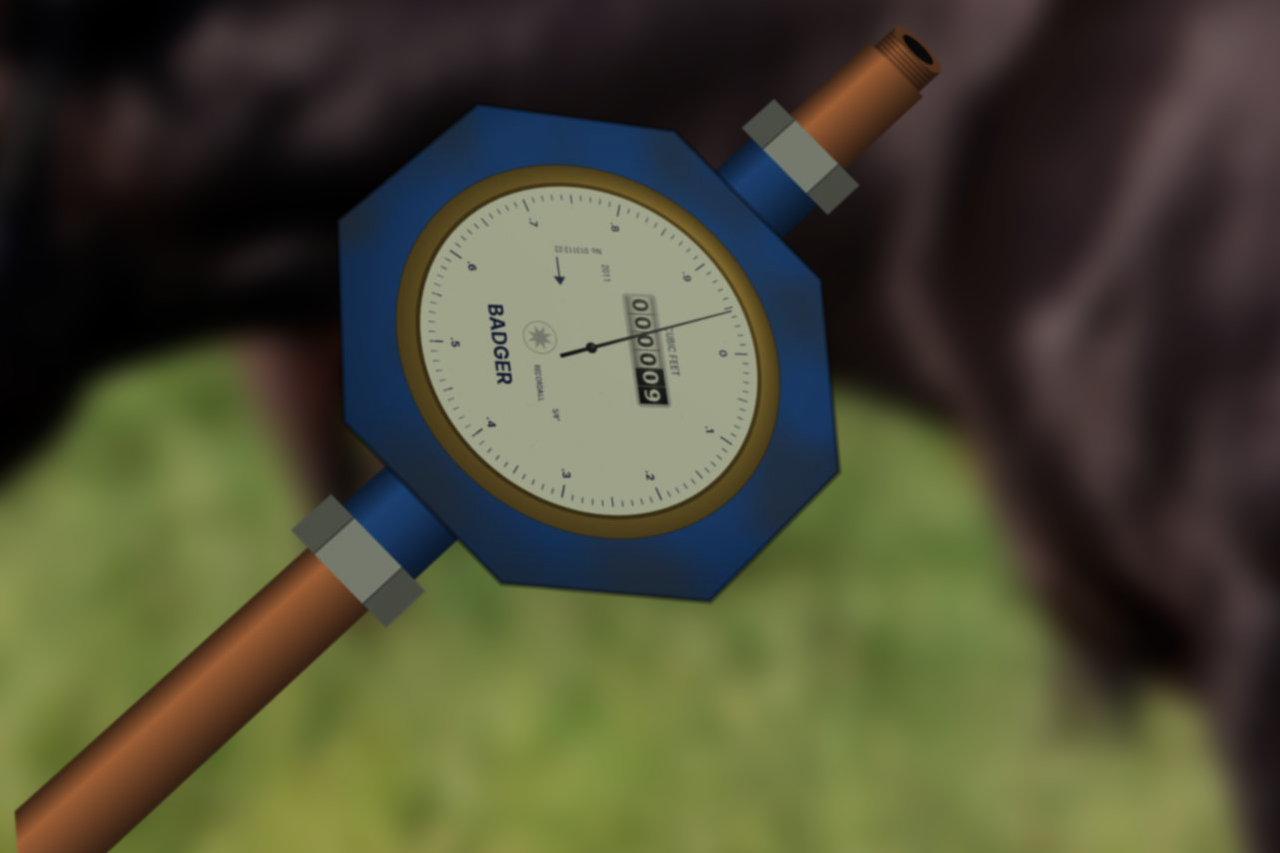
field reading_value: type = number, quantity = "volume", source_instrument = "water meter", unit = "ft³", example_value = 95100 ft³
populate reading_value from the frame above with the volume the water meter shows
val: 8.95 ft³
